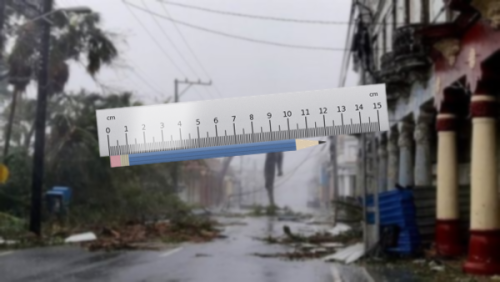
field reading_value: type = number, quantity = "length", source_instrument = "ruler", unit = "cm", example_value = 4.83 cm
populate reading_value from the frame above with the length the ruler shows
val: 12 cm
